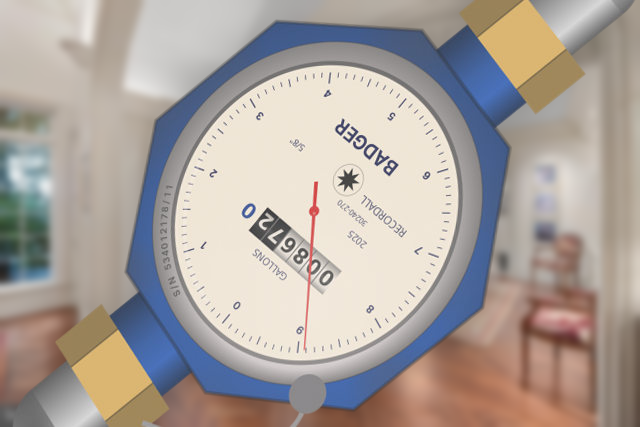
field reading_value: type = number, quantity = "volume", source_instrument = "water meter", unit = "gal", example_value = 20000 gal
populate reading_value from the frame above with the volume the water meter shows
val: 86718.9 gal
